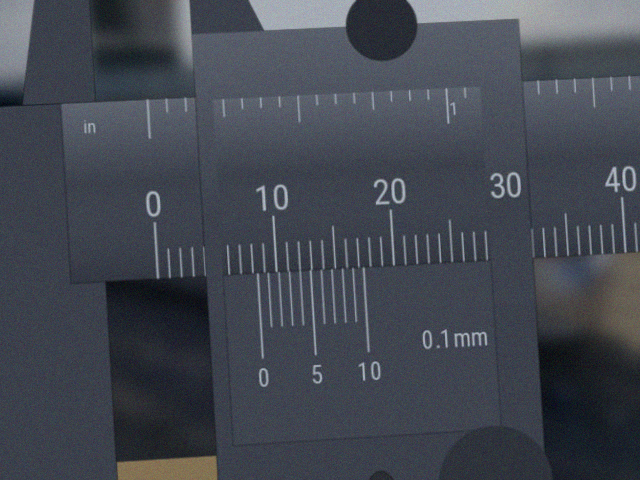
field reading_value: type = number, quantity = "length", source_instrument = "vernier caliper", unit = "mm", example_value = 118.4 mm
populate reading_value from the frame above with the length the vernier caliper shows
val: 8.4 mm
